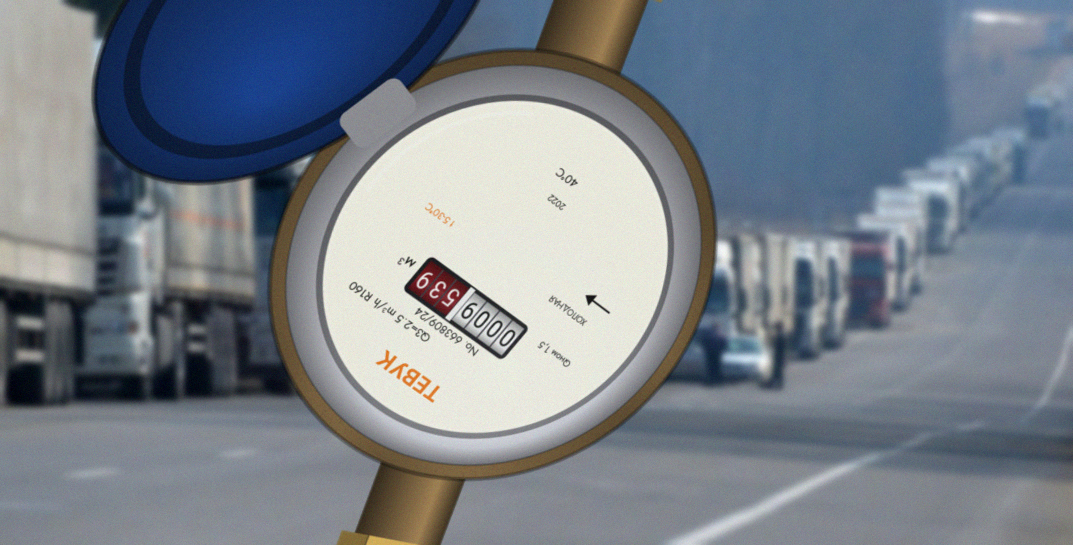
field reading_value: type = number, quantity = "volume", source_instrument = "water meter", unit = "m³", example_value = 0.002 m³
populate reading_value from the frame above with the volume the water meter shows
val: 9.539 m³
